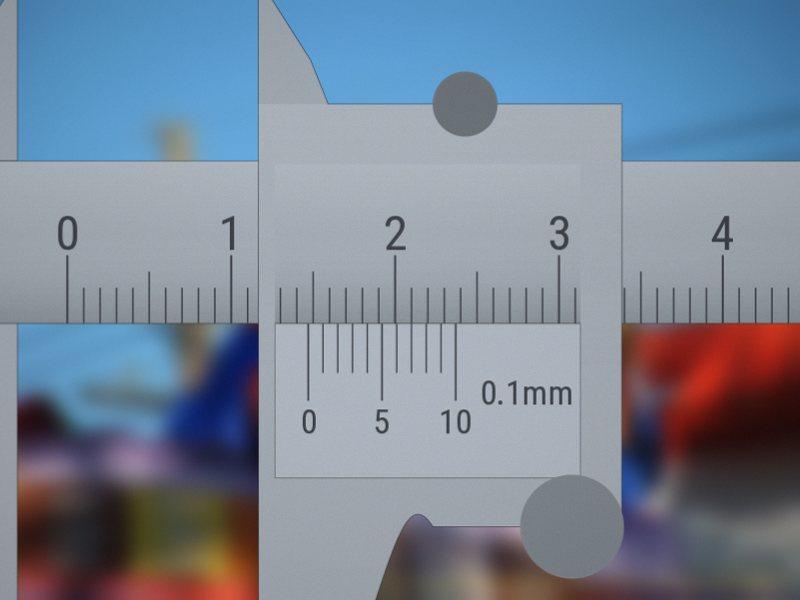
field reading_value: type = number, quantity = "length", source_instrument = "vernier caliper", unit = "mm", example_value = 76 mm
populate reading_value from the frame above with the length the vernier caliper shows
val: 14.7 mm
